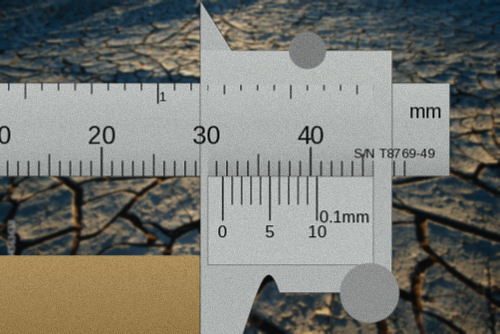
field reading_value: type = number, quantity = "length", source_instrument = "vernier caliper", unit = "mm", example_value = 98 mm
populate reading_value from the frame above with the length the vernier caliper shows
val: 31.6 mm
